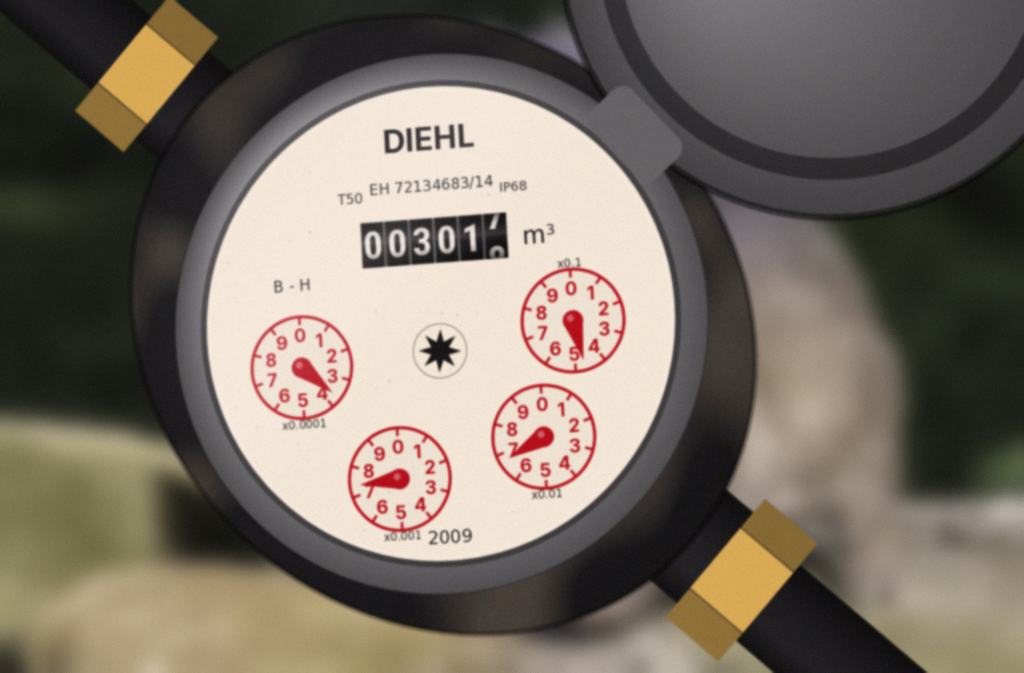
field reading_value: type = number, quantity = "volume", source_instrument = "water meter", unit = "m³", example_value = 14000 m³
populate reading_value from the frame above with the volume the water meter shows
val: 3017.4673 m³
